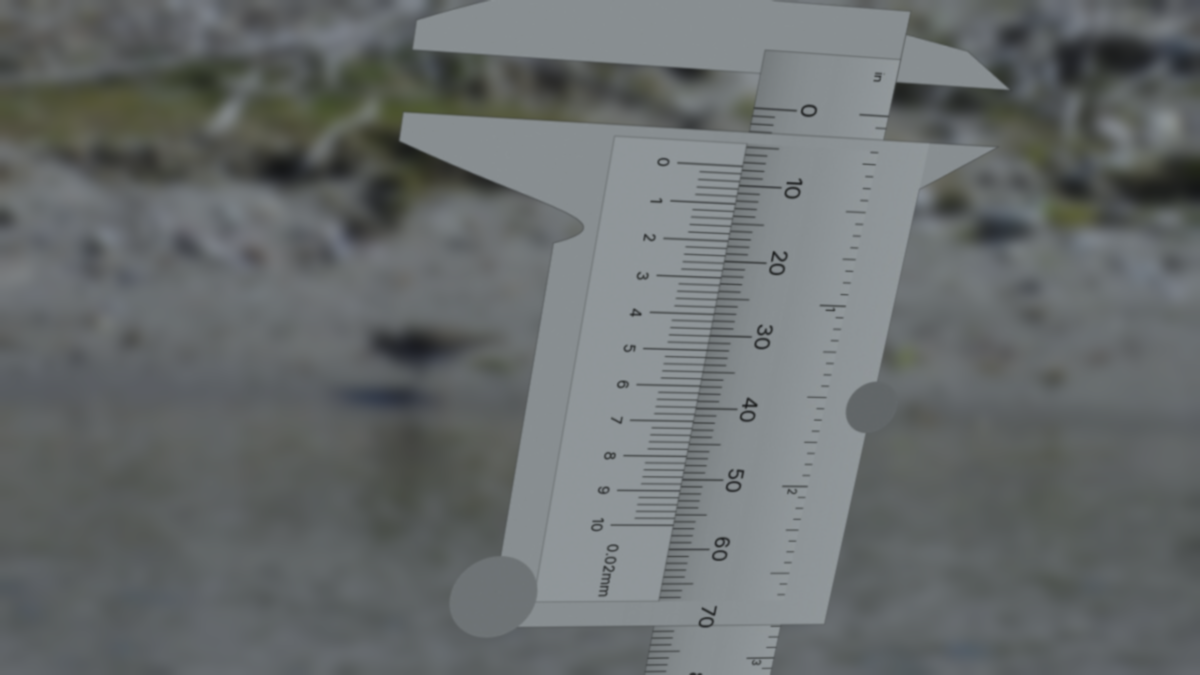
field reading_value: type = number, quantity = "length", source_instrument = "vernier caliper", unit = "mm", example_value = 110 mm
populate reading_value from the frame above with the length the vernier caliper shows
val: 7.5 mm
